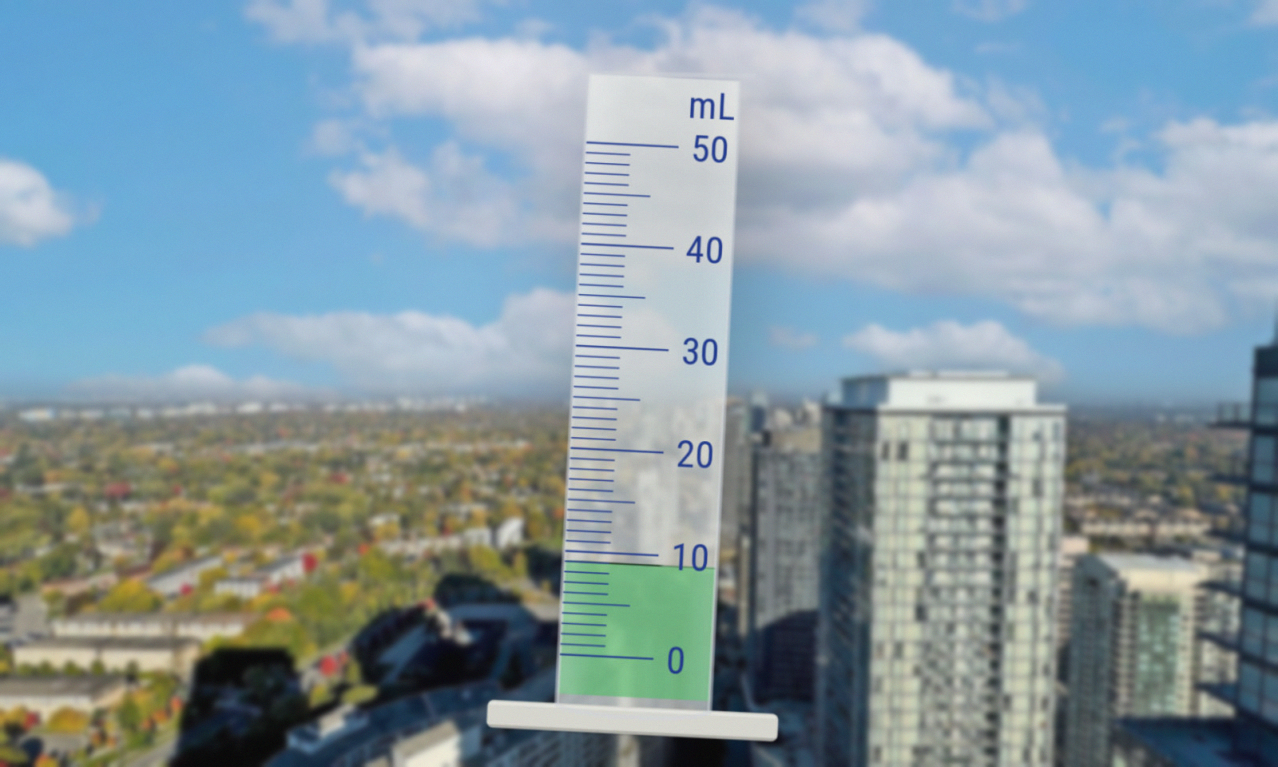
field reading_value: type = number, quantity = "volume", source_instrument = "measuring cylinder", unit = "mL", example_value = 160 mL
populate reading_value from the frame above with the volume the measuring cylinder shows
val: 9 mL
